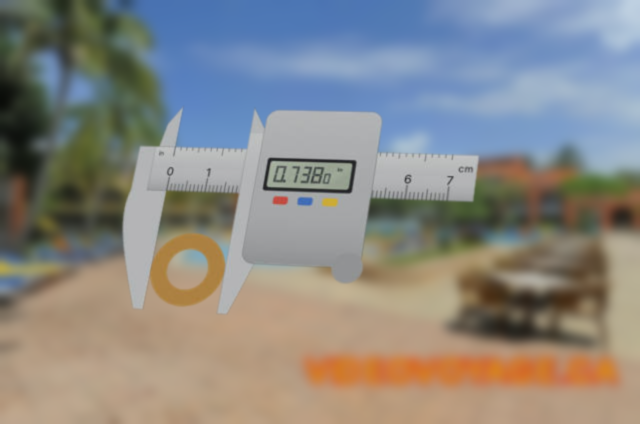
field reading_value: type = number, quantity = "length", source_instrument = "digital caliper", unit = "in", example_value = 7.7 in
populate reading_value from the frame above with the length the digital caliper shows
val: 0.7380 in
